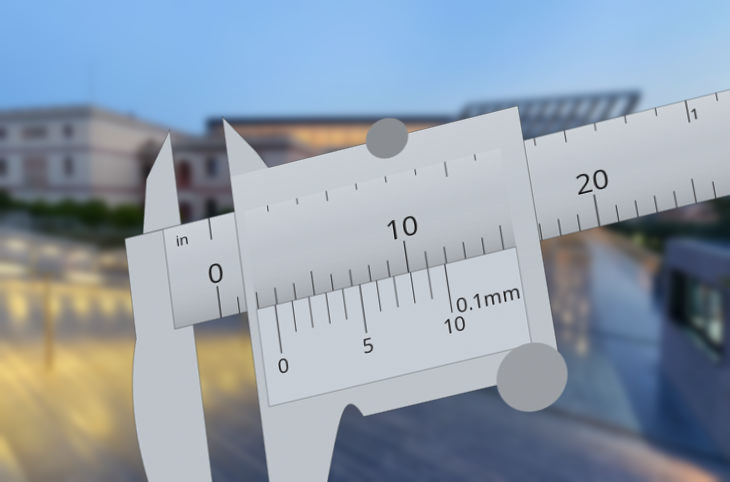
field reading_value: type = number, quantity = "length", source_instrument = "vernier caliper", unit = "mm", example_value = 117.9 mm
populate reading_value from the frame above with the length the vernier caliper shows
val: 2.9 mm
